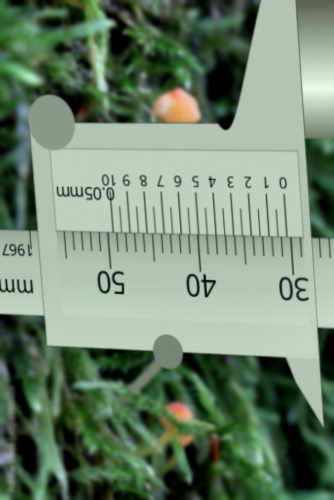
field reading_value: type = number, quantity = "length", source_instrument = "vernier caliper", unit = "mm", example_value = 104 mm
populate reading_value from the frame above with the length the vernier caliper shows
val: 30.4 mm
